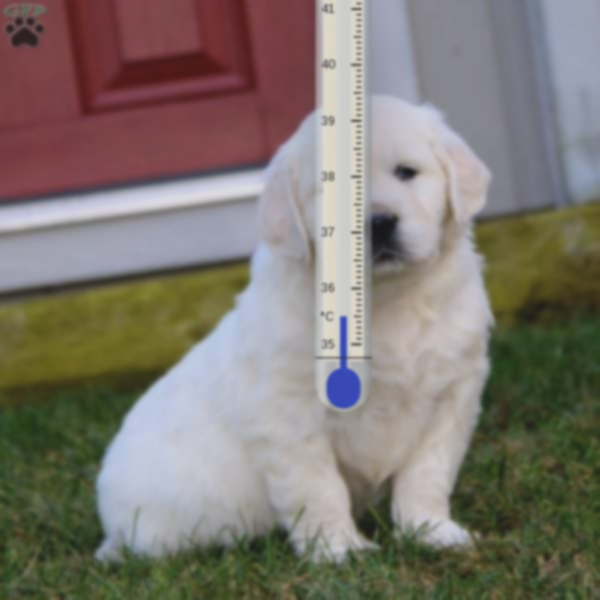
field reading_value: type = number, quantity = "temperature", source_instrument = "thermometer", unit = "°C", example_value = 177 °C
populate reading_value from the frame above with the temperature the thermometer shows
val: 35.5 °C
